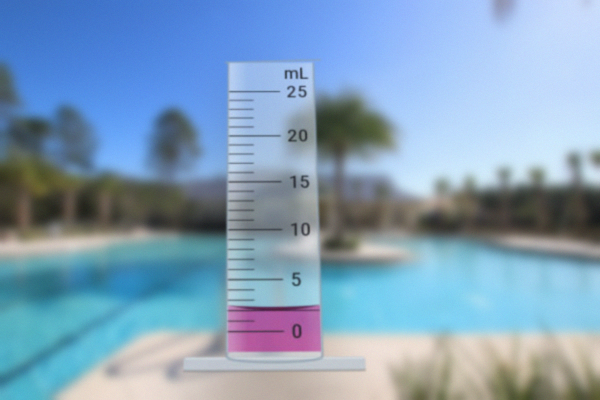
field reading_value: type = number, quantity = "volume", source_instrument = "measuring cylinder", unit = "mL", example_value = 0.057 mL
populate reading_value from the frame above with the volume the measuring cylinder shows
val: 2 mL
